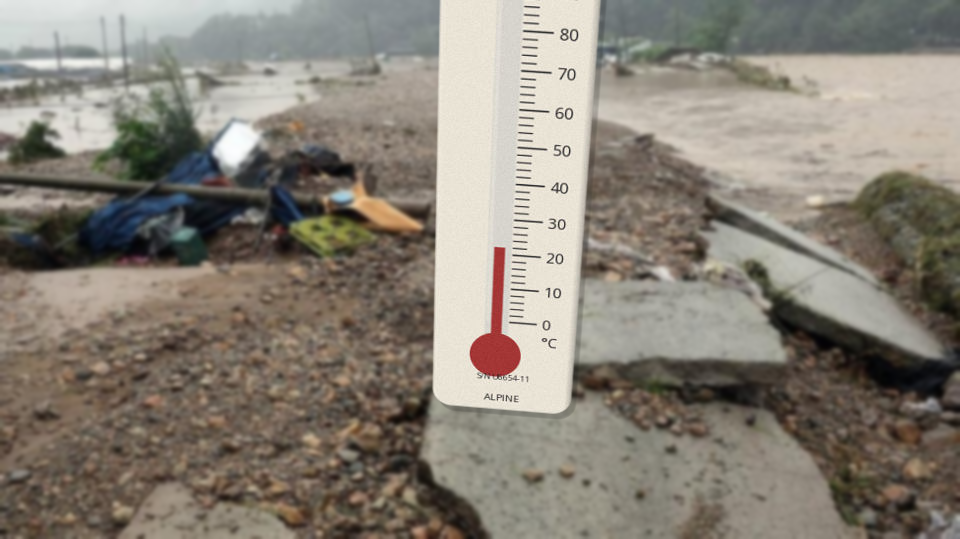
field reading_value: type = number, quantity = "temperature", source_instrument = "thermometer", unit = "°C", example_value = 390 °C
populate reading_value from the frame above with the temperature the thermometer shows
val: 22 °C
